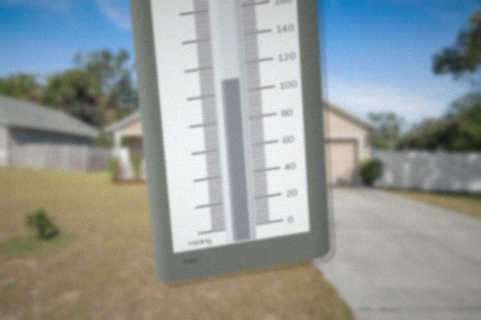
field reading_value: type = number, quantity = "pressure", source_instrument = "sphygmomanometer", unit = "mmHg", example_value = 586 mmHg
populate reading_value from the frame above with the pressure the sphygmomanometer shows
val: 110 mmHg
